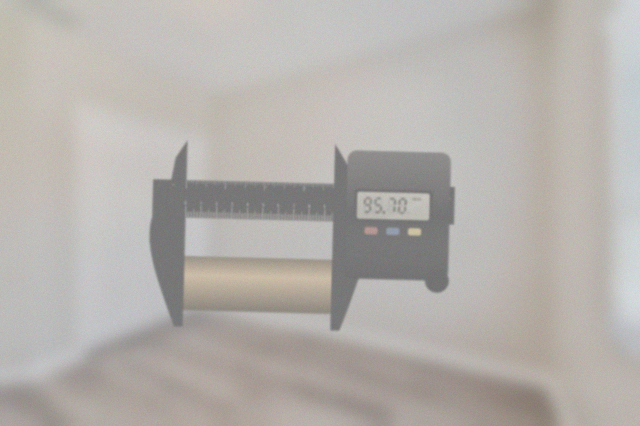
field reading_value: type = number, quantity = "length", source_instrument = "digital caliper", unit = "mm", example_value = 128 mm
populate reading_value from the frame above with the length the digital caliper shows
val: 95.70 mm
